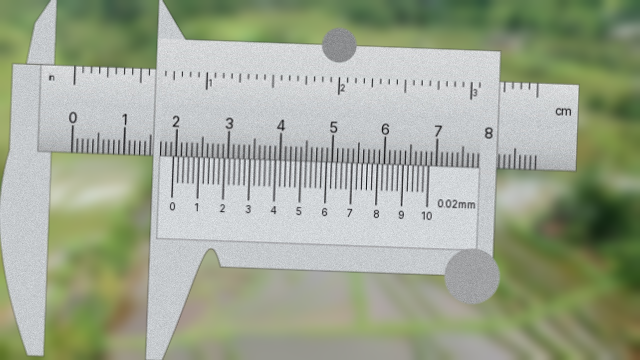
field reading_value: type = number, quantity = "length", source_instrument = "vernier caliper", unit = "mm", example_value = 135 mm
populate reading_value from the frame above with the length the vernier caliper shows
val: 19.5 mm
